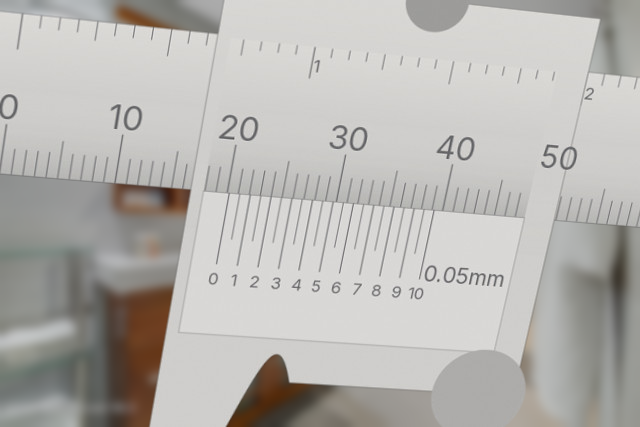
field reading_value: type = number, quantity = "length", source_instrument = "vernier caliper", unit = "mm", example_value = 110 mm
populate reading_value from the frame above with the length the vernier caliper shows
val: 20.2 mm
